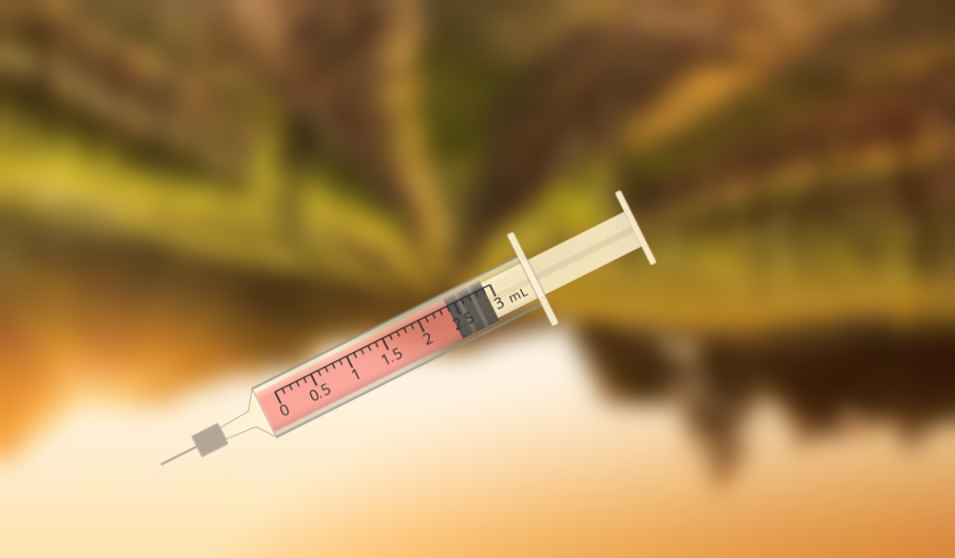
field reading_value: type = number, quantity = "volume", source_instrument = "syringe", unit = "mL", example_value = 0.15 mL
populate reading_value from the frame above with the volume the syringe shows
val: 2.4 mL
